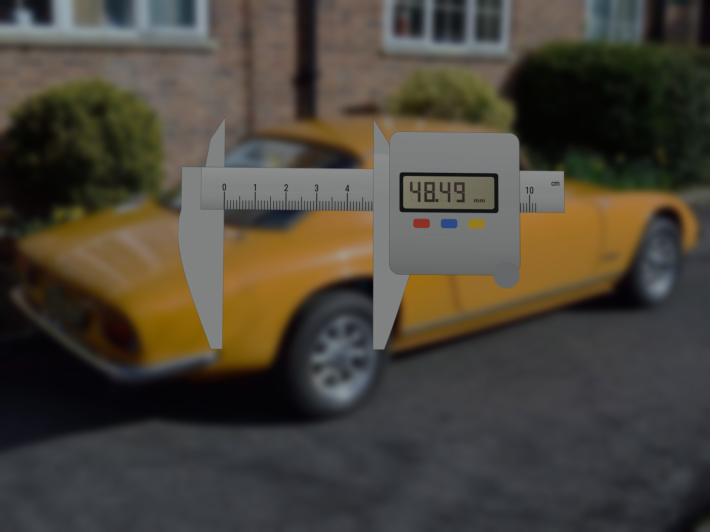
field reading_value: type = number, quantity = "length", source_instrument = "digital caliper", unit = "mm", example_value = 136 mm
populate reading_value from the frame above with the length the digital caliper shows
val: 48.49 mm
